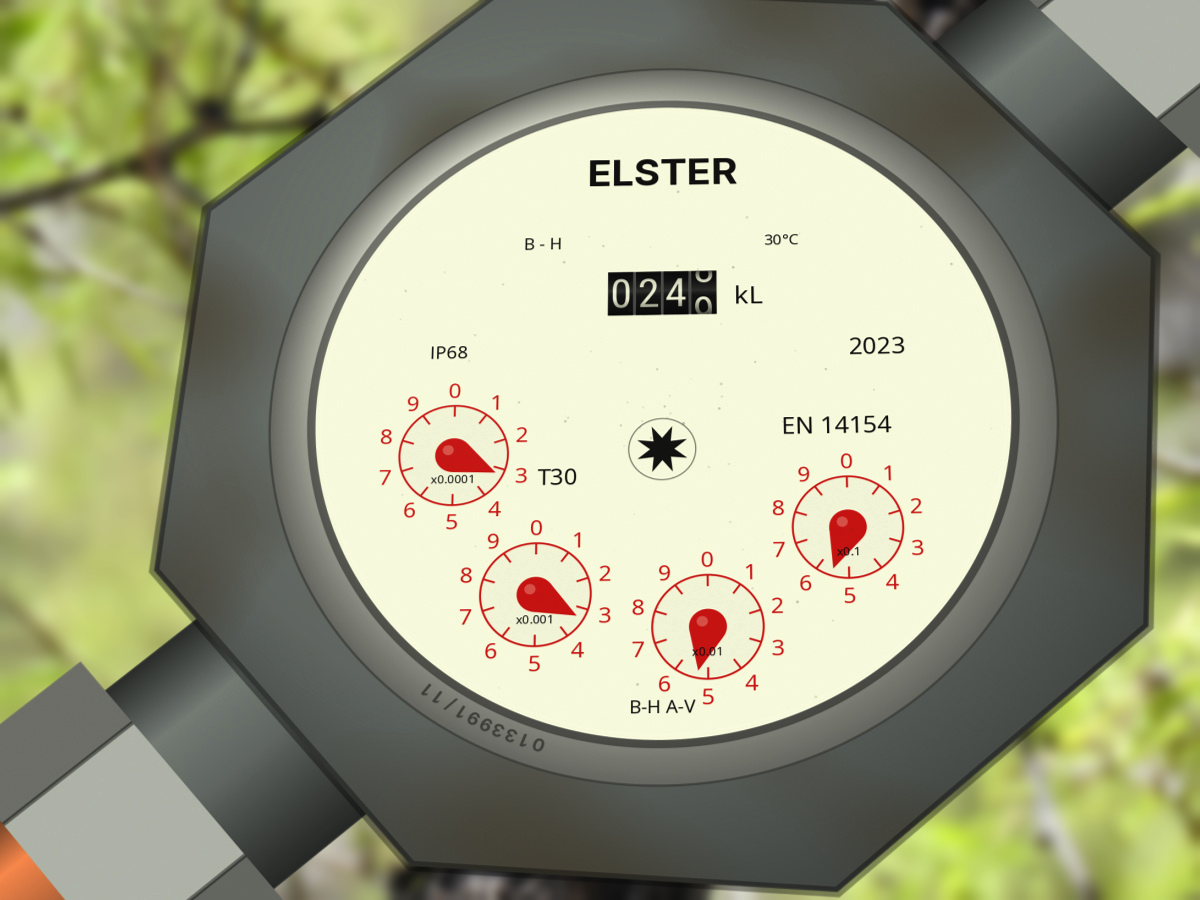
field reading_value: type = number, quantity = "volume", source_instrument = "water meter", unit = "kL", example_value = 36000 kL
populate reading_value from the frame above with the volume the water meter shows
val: 248.5533 kL
